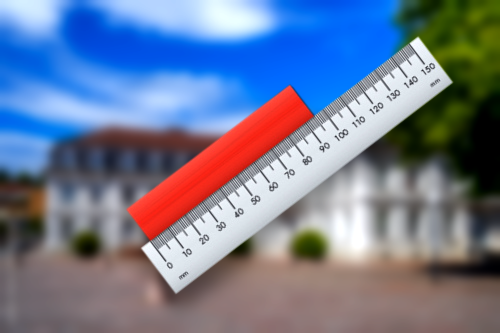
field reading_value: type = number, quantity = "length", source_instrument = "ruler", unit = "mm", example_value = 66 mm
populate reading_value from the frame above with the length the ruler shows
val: 95 mm
